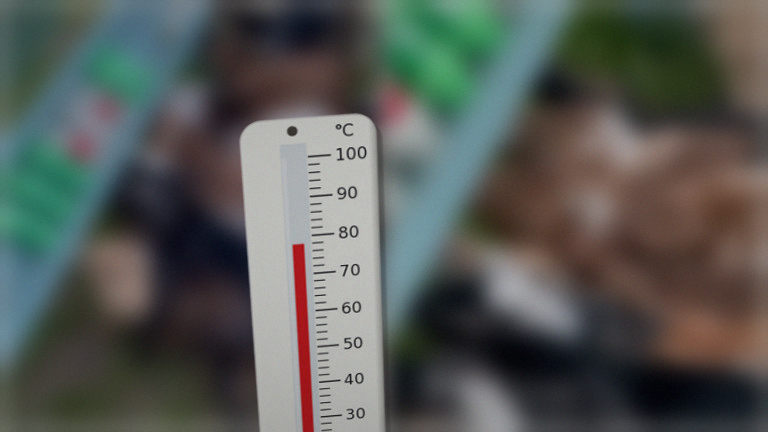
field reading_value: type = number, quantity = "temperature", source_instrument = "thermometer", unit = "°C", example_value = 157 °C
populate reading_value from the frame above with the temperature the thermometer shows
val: 78 °C
